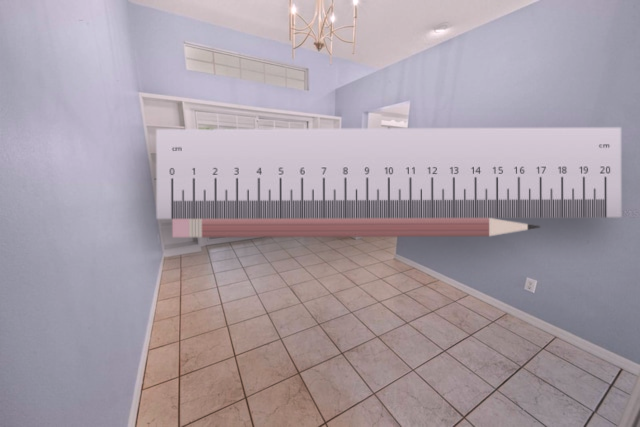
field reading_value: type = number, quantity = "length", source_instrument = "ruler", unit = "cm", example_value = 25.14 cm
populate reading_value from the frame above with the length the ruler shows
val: 17 cm
